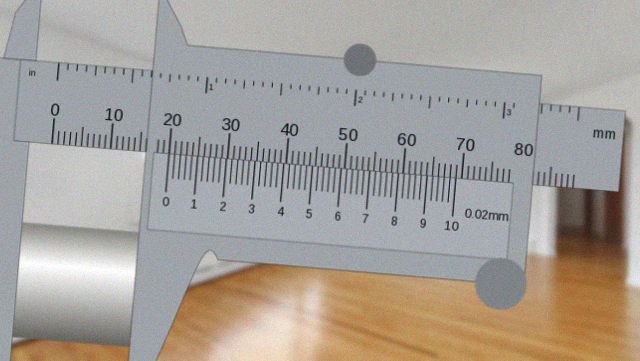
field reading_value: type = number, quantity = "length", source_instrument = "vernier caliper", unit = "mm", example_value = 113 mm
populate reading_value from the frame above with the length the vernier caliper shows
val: 20.0 mm
